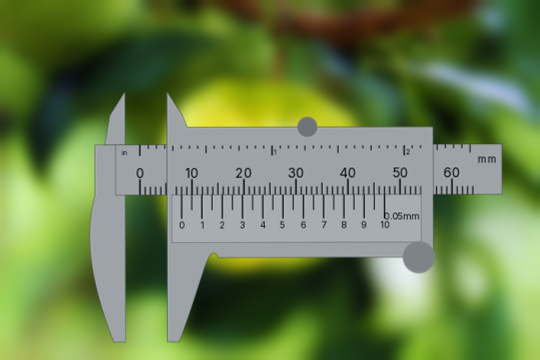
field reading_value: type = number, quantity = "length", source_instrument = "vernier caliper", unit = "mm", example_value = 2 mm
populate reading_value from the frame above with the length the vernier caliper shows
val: 8.0 mm
